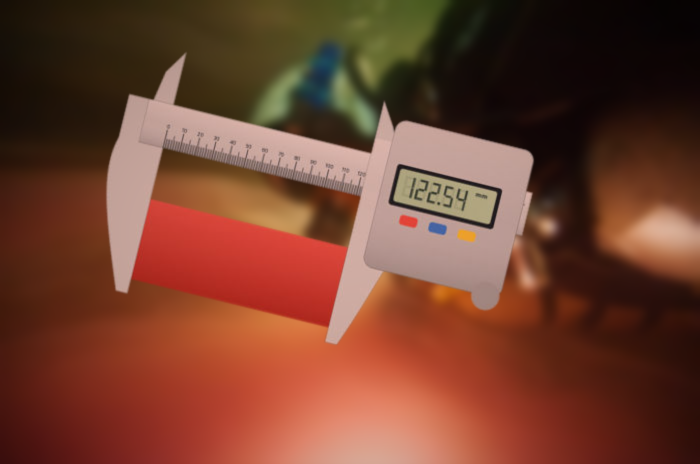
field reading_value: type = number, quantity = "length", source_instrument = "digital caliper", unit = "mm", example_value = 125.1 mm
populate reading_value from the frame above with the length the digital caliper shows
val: 122.54 mm
